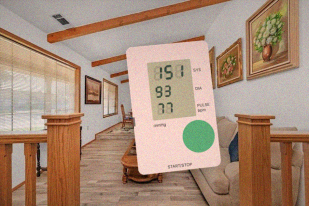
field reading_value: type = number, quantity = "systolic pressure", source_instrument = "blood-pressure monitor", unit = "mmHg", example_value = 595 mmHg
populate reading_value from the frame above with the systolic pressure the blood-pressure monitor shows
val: 151 mmHg
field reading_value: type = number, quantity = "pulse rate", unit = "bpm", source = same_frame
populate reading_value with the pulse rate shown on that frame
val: 77 bpm
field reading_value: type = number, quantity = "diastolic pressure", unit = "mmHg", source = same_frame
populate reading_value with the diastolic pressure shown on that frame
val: 93 mmHg
